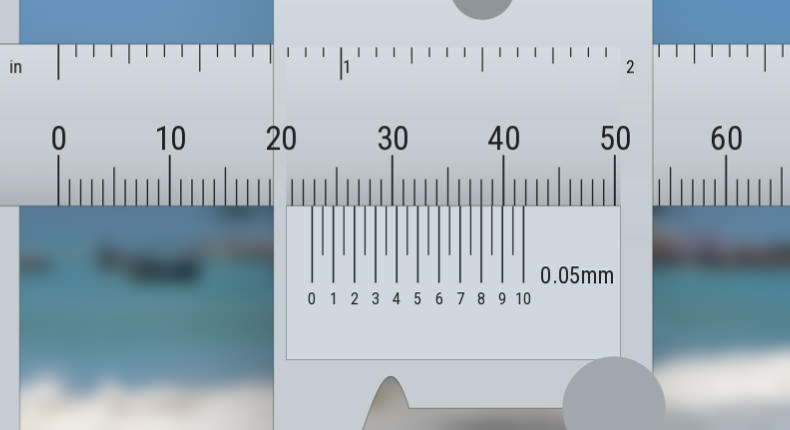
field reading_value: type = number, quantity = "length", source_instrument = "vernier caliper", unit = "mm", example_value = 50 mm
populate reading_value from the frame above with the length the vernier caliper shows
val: 22.8 mm
